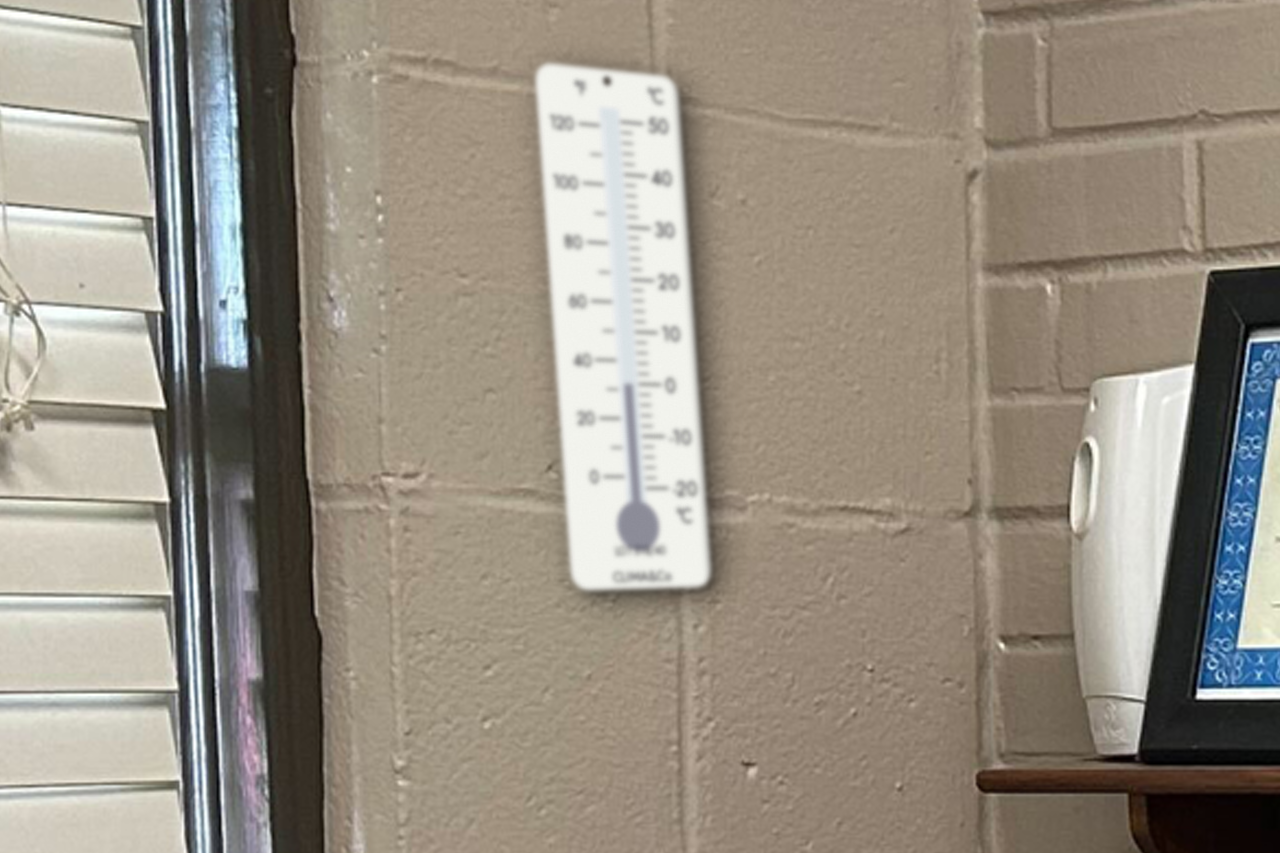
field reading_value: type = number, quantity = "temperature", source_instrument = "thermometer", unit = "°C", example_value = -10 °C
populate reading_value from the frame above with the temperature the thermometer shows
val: 0 °C
